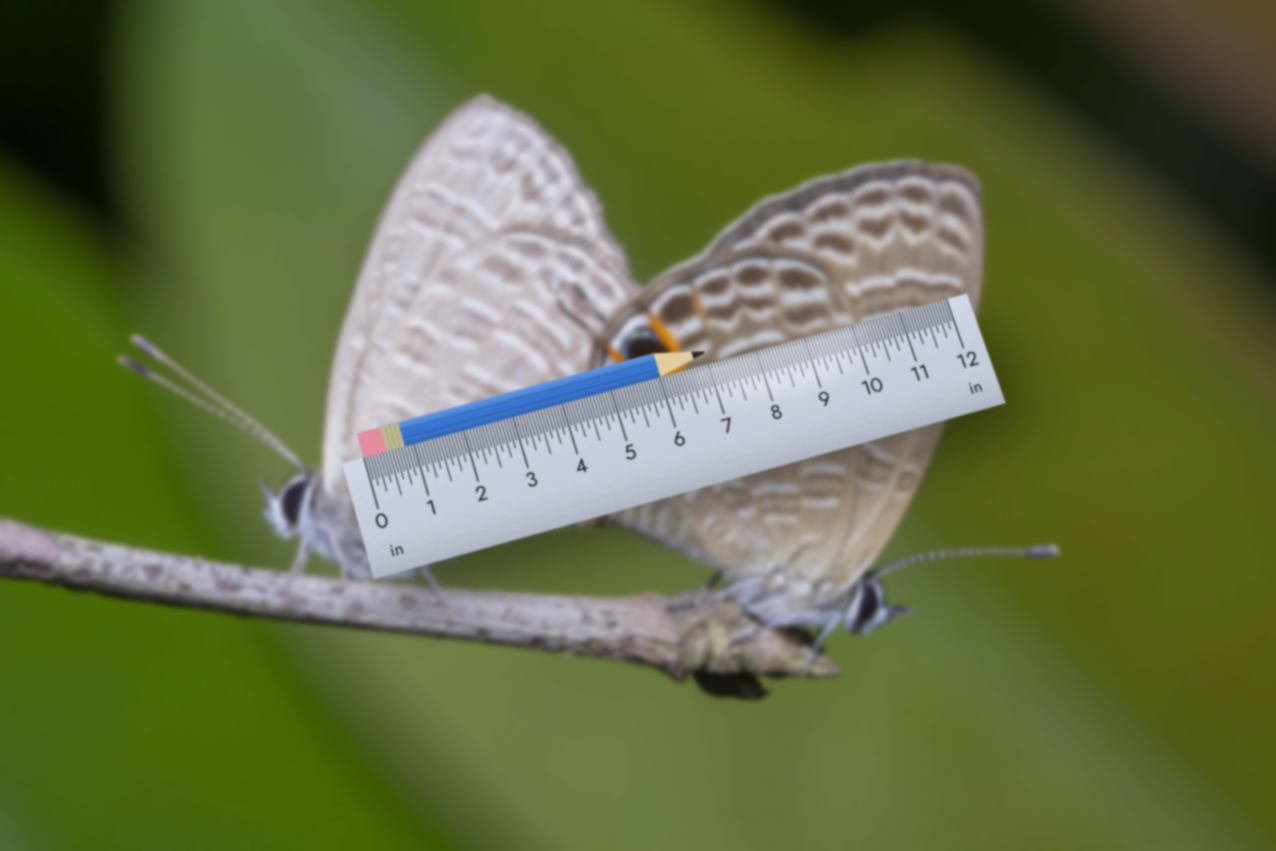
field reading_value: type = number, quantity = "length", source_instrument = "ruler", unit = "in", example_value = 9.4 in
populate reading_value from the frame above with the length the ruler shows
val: 7 in
